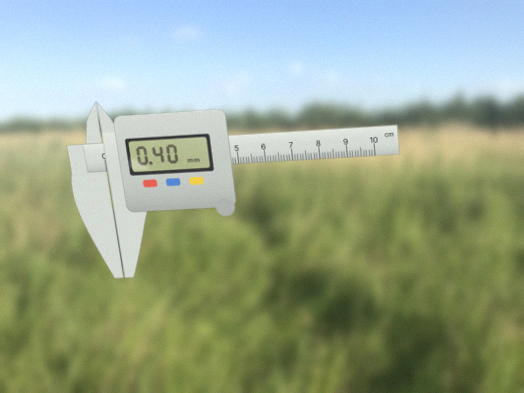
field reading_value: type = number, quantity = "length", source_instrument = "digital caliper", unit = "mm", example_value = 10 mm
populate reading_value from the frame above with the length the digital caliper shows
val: 0.40 mm
